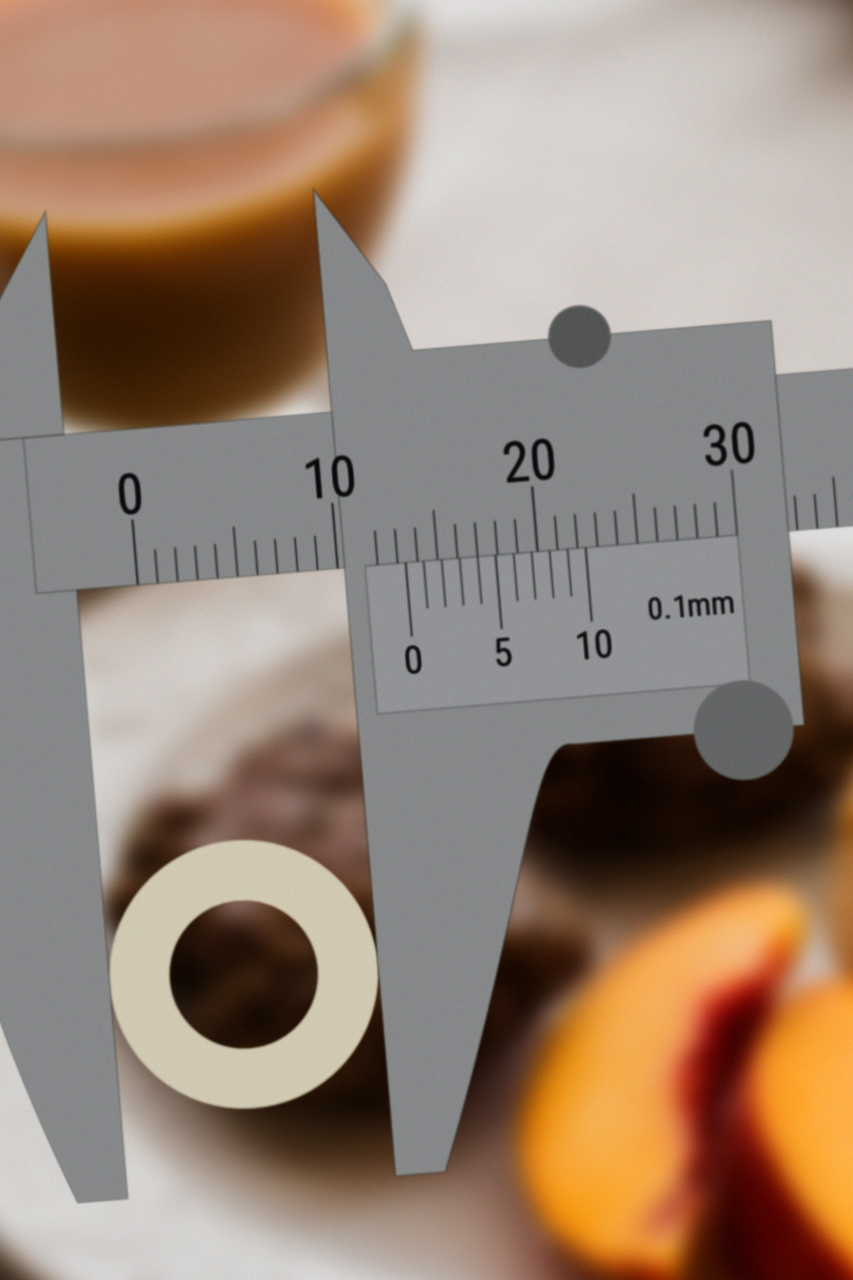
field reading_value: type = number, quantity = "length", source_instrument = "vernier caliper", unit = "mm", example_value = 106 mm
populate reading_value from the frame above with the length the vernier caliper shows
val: 13.4 mm
